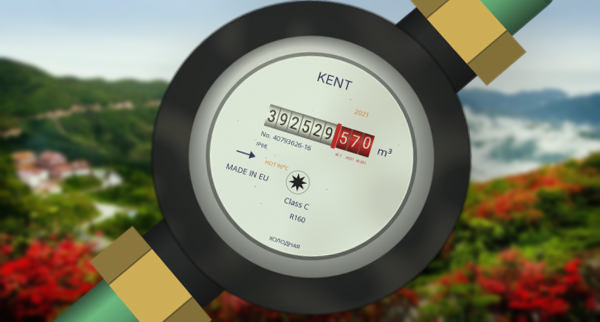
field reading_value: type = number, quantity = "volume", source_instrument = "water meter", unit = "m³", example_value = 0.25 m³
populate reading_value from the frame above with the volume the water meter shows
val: 392529.570 m³
